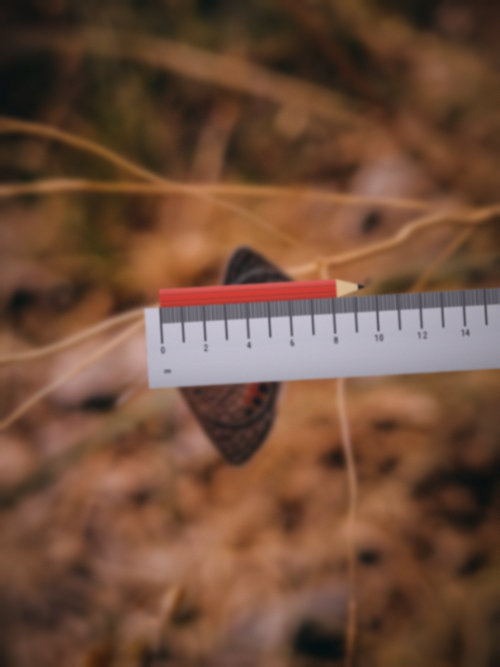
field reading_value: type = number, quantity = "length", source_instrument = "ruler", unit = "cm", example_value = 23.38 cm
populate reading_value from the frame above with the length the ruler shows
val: 9.5 cm
